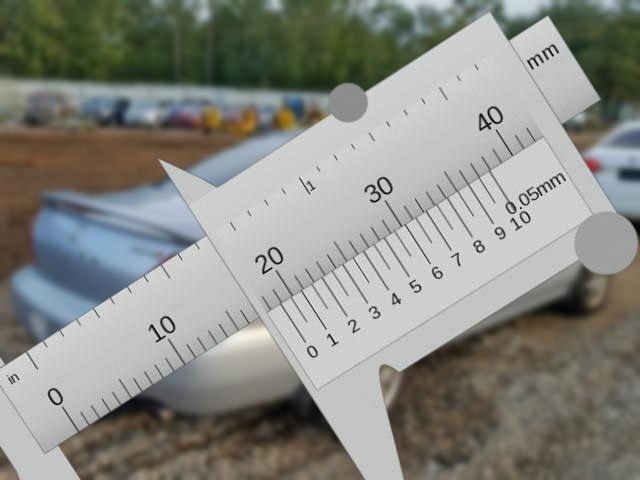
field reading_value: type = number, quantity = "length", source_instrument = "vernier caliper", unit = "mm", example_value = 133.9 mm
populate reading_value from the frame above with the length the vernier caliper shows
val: 18.9 mm
